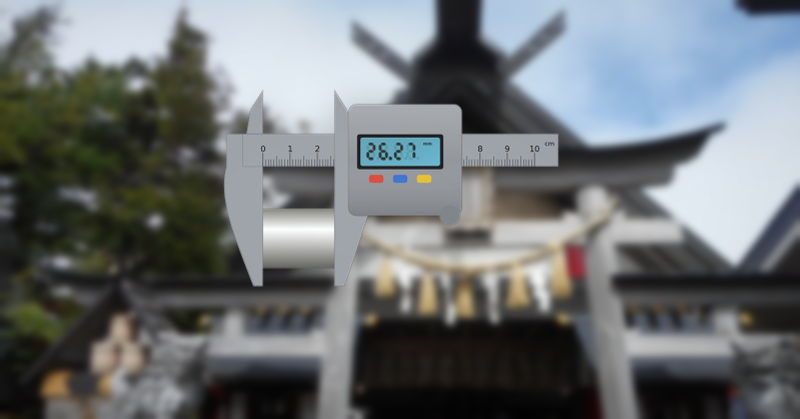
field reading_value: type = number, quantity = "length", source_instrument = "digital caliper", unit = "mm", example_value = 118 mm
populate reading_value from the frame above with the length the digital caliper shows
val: 26.27 mm
